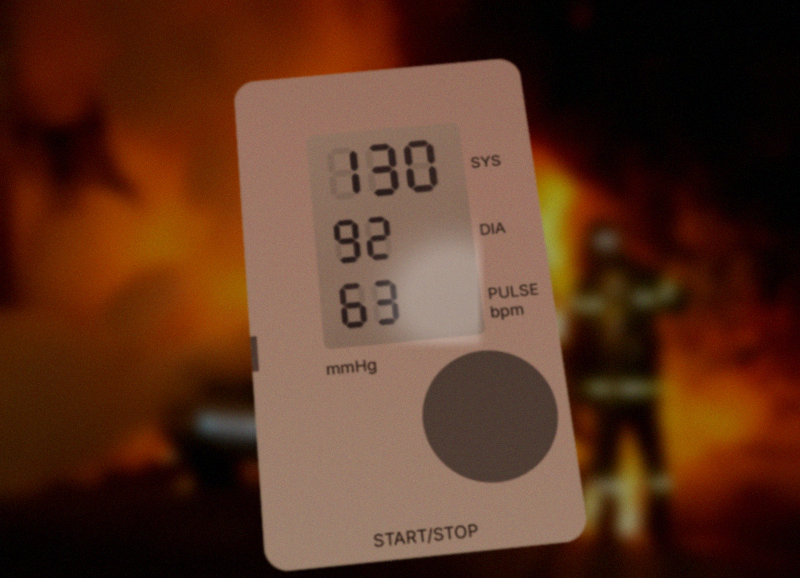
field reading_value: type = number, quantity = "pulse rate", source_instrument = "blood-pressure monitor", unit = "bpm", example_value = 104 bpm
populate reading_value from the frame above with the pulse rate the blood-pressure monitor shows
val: 63 bpm
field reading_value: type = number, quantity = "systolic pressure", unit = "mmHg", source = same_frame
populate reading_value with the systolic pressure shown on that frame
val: 130 mmHg
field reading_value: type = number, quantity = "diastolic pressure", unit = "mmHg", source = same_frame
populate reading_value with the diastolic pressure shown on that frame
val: 92 mmHg
